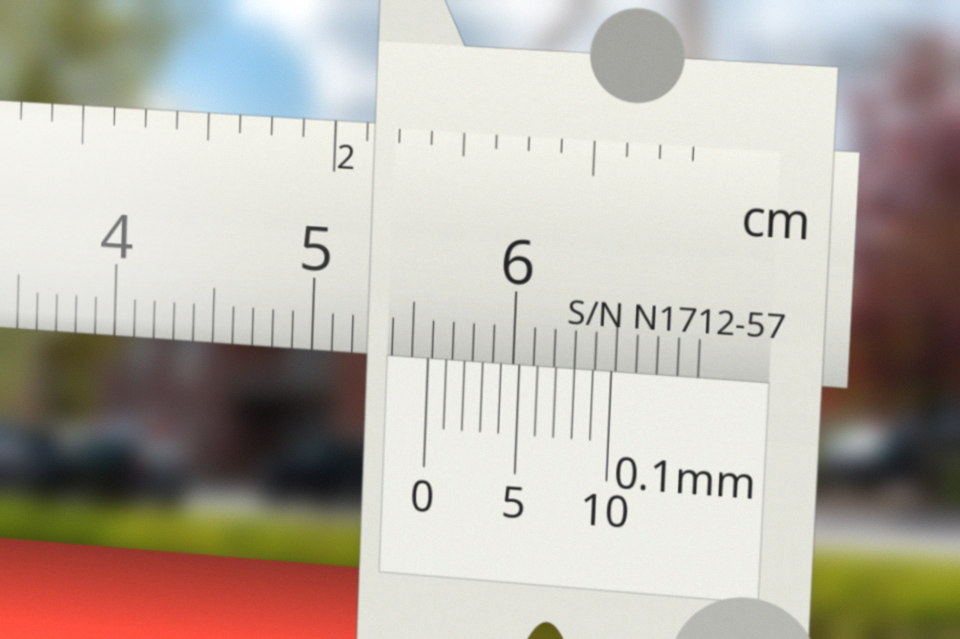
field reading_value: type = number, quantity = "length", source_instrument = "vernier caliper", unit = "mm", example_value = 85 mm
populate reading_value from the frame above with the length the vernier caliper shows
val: 55.8 mm
